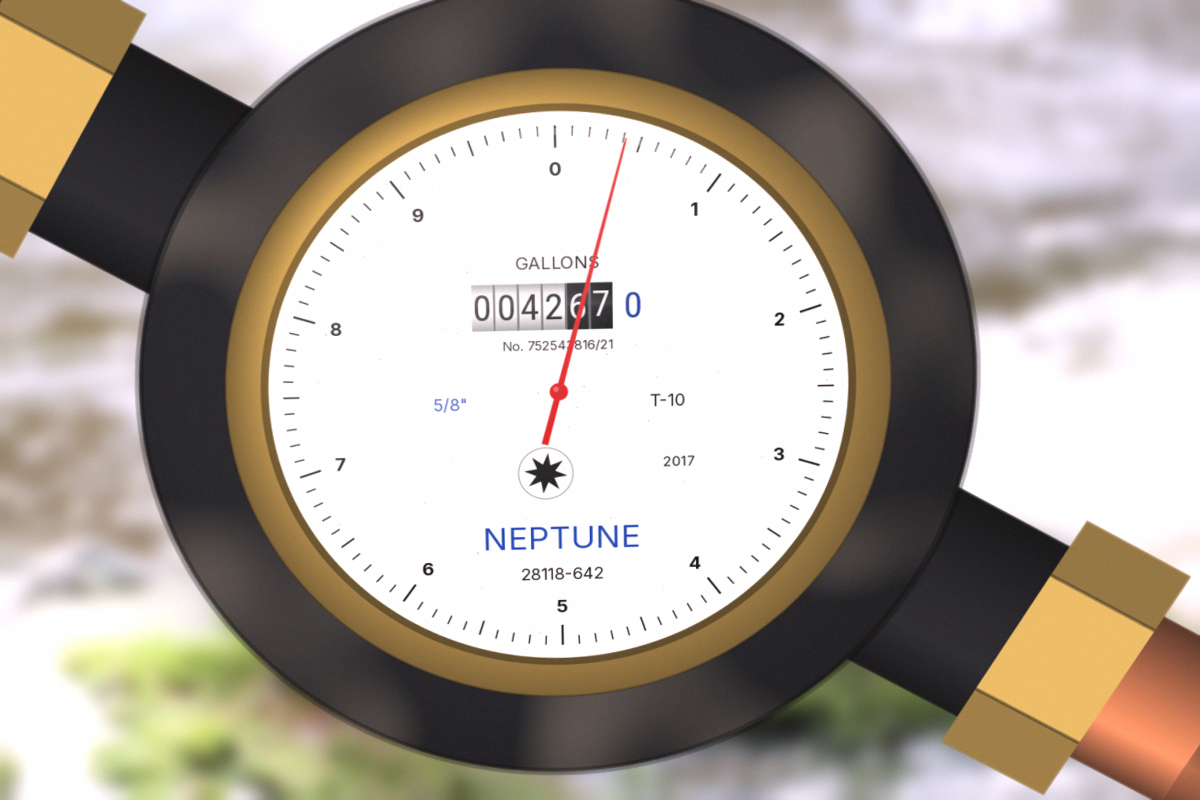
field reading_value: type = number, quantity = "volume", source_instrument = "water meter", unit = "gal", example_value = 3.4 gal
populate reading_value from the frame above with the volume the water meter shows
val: 42670.4 gal
